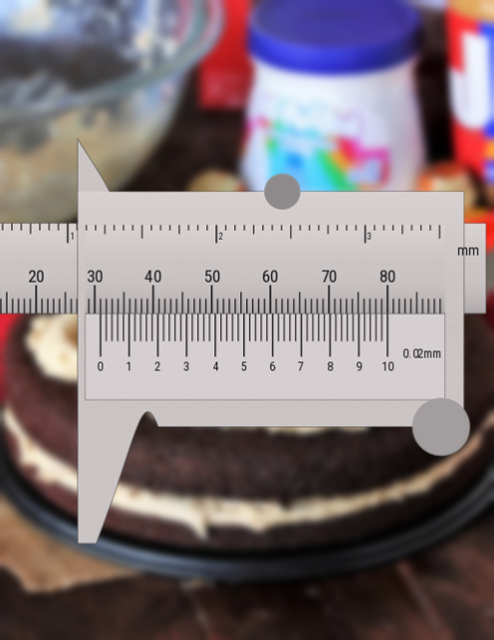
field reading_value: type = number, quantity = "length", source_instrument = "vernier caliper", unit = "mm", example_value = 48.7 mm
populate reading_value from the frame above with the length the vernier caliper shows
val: 31.0 mm
